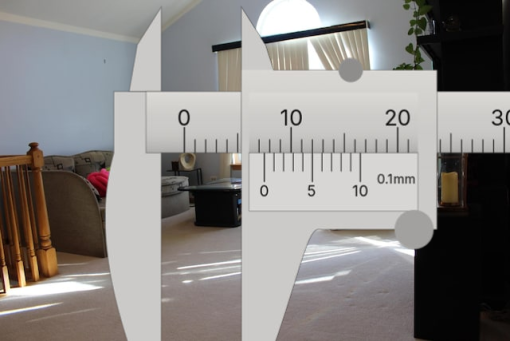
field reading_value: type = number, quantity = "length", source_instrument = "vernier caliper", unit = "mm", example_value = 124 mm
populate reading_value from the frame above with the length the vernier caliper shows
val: 7.5 mm
